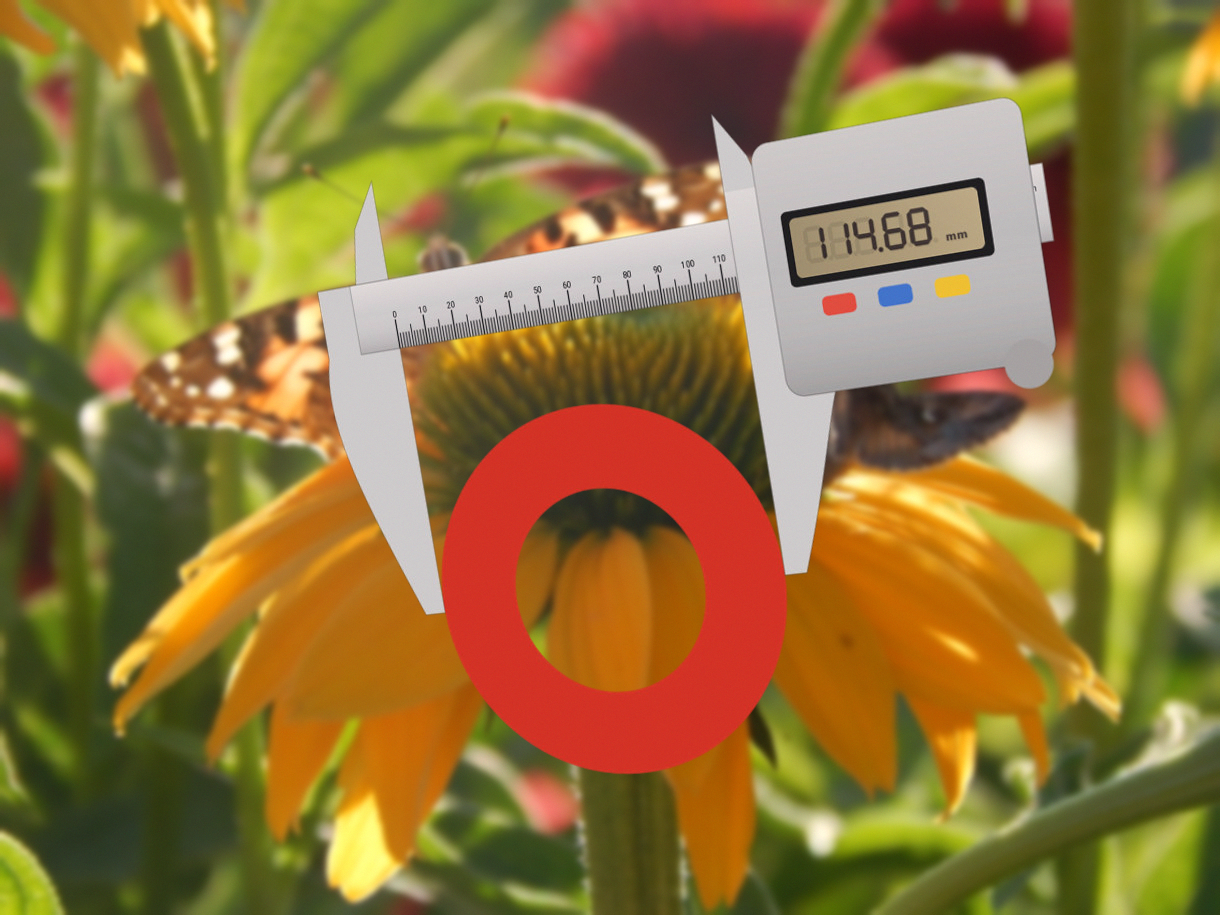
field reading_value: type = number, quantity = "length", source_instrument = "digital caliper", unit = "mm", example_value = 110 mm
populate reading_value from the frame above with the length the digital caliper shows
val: 114.68 mm
